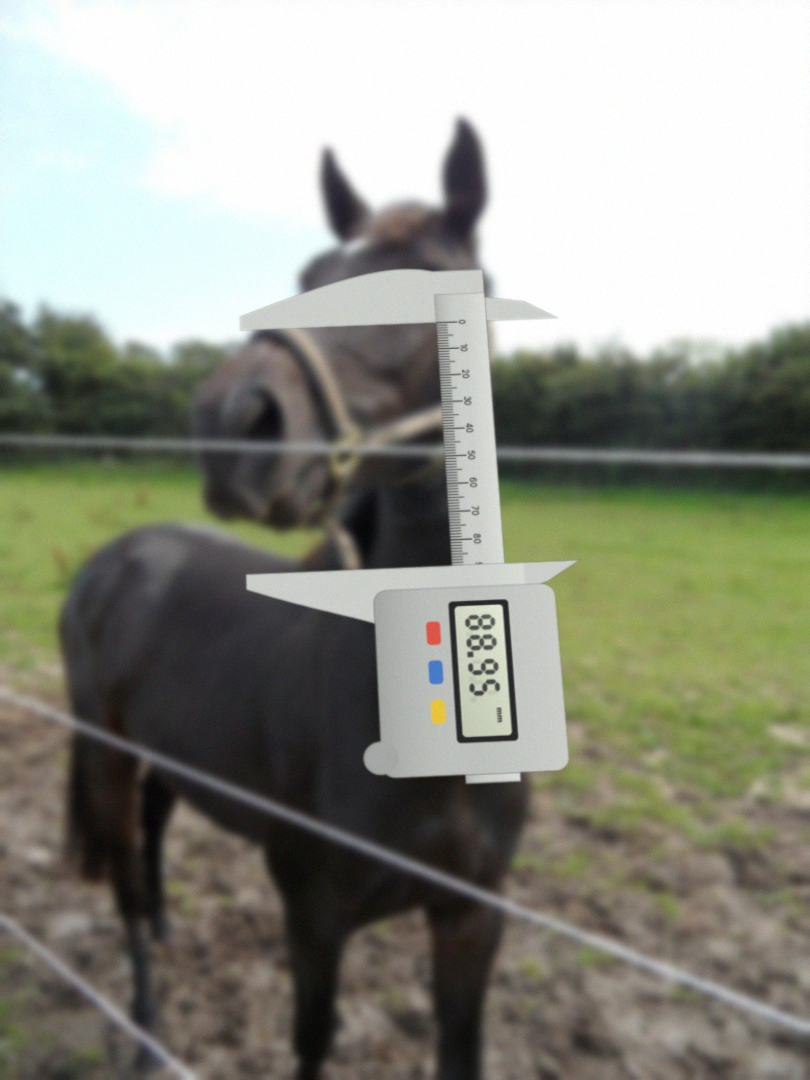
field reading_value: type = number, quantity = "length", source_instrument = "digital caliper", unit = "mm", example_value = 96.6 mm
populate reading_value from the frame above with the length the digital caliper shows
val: 88.95 mm
